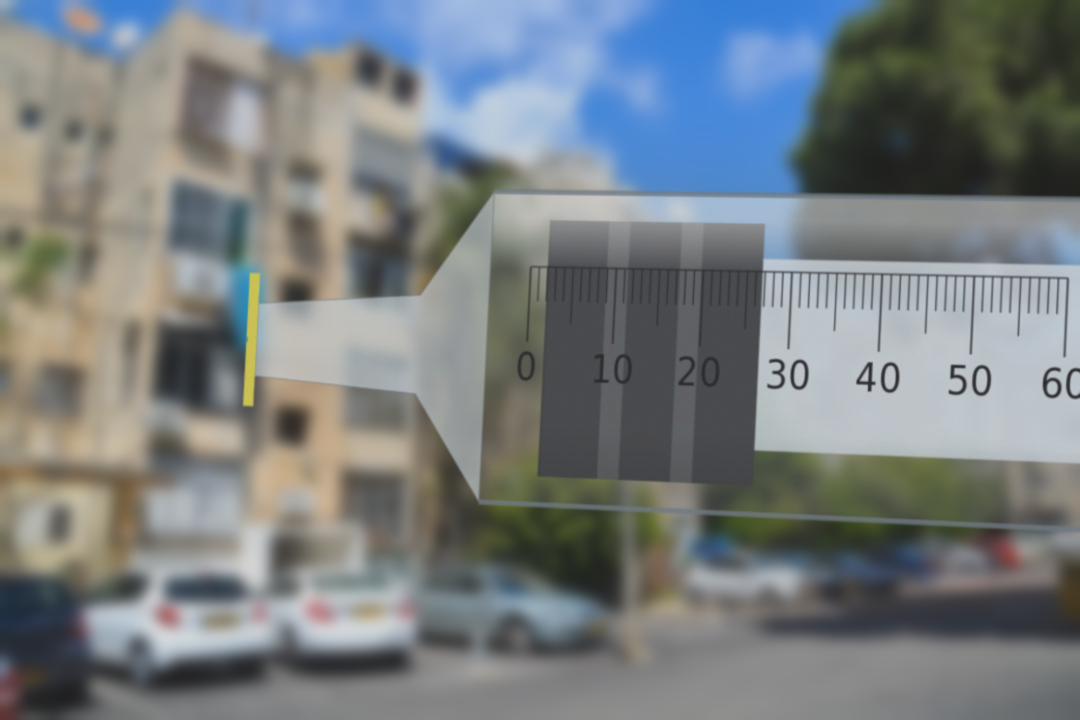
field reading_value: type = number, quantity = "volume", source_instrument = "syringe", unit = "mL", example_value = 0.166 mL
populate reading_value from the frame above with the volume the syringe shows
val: 2 mL
